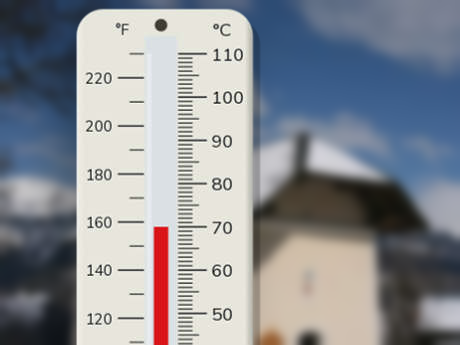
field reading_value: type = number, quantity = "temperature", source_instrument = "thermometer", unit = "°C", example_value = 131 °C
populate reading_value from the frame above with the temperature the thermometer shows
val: 70 °C
